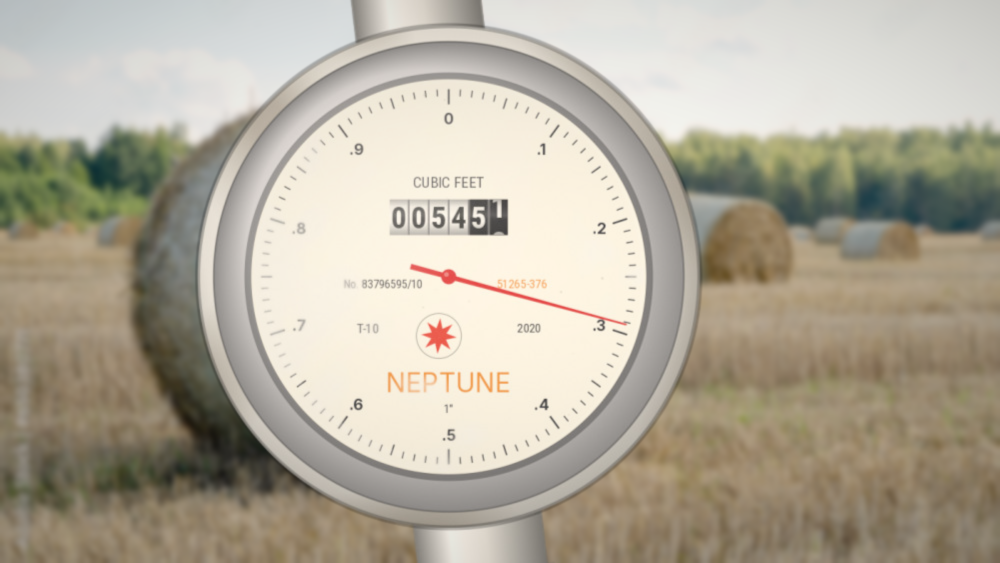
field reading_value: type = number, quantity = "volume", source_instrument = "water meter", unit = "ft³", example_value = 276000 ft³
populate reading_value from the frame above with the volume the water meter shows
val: 5451.29 ft³
